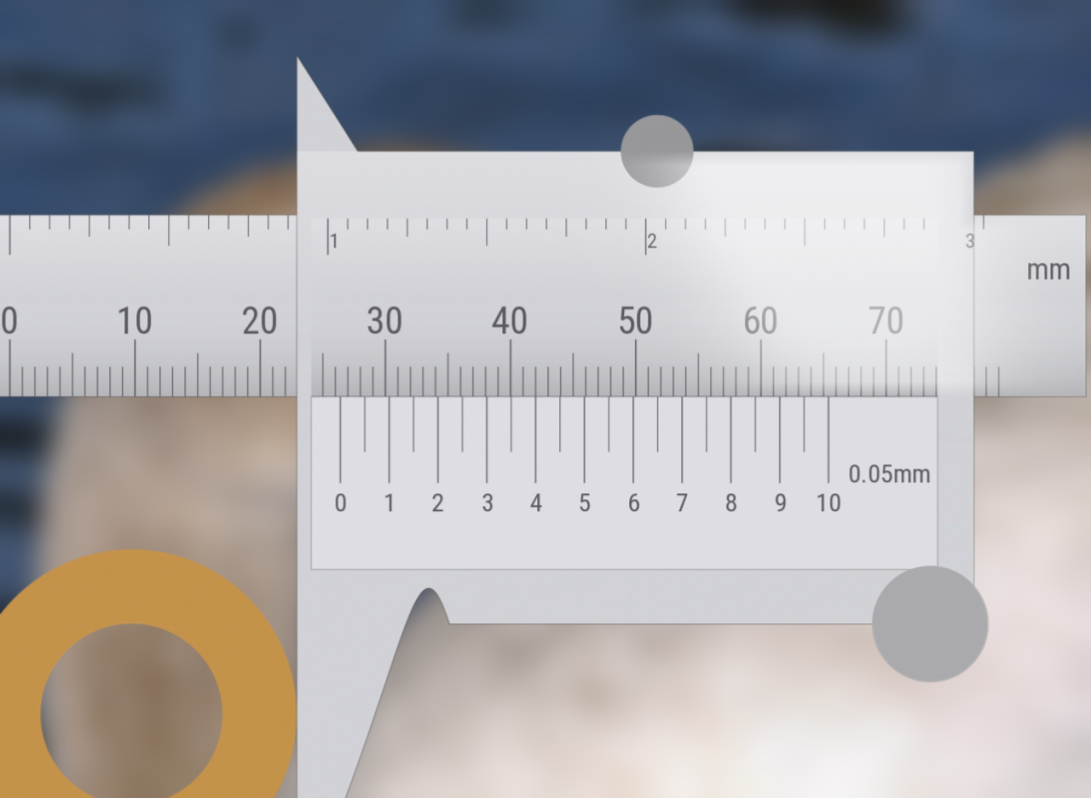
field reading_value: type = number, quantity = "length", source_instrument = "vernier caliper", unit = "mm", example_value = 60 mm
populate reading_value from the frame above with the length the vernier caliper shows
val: 26.4 mm
